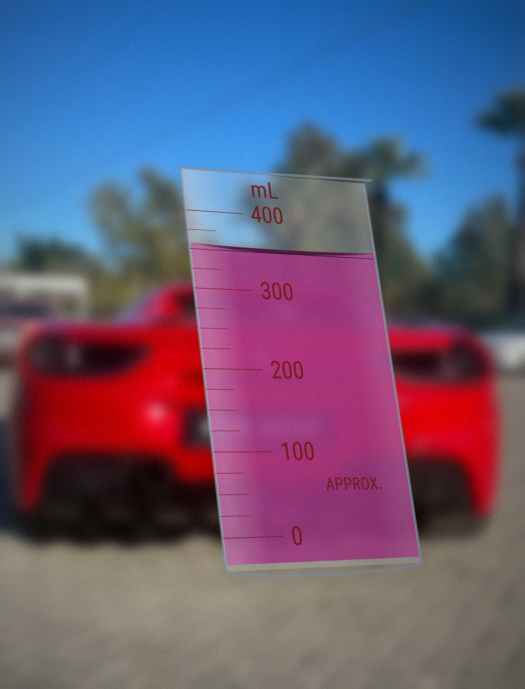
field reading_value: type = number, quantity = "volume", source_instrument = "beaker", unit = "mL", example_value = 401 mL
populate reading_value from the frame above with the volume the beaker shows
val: 350 mL
